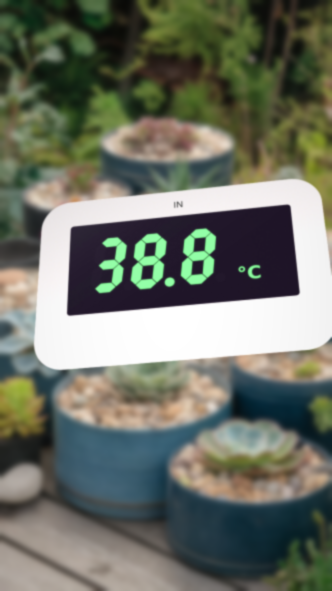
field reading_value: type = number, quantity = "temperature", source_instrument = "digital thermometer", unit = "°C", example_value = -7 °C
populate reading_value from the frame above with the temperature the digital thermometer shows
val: 38.8 °C
